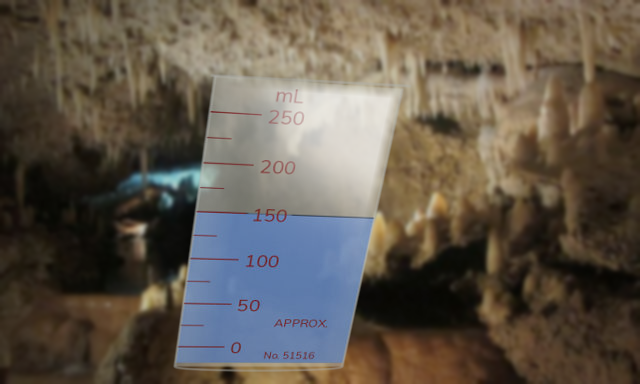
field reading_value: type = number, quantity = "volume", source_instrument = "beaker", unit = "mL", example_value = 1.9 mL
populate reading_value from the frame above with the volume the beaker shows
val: 150 mL
